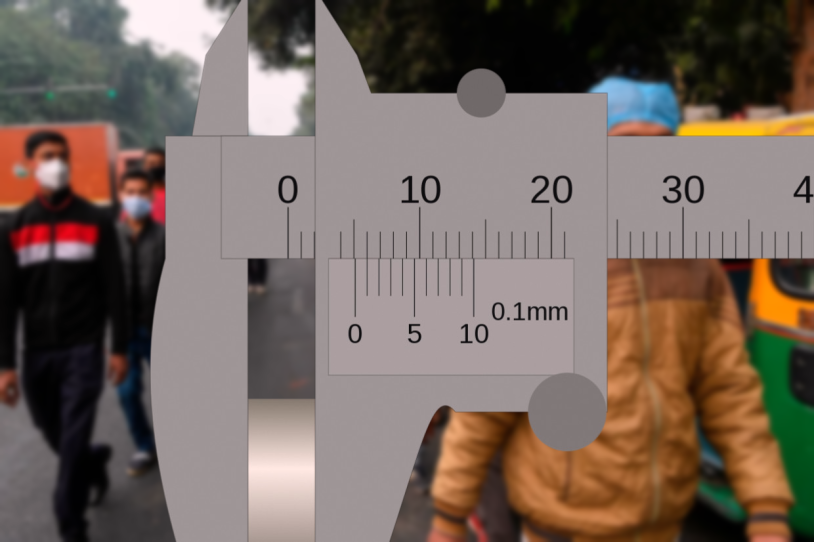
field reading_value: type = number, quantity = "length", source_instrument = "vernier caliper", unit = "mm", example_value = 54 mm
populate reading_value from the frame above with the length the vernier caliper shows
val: 5.1 mm
